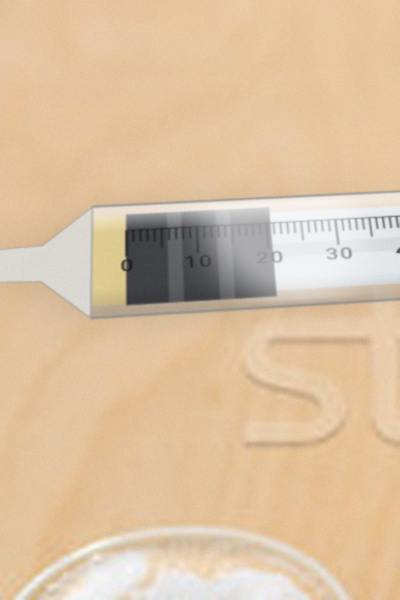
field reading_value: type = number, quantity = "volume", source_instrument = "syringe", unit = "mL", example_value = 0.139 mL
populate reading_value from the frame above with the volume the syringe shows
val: 0 mL
